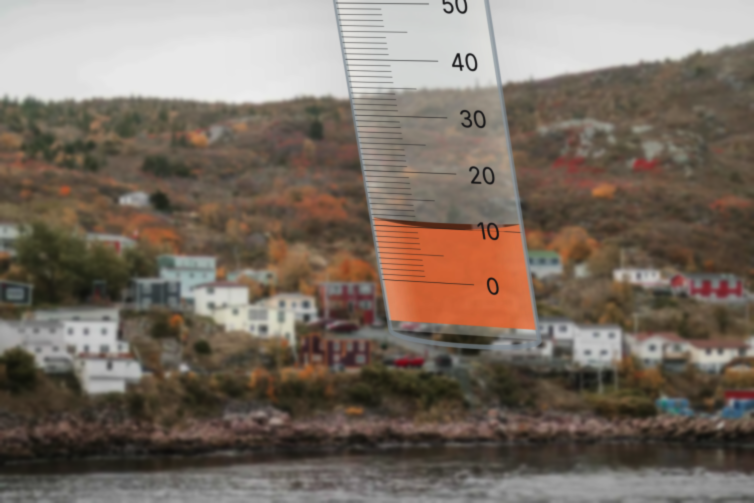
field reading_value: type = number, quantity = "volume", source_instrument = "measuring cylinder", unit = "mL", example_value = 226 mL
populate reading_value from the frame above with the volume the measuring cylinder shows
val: 10 mL
